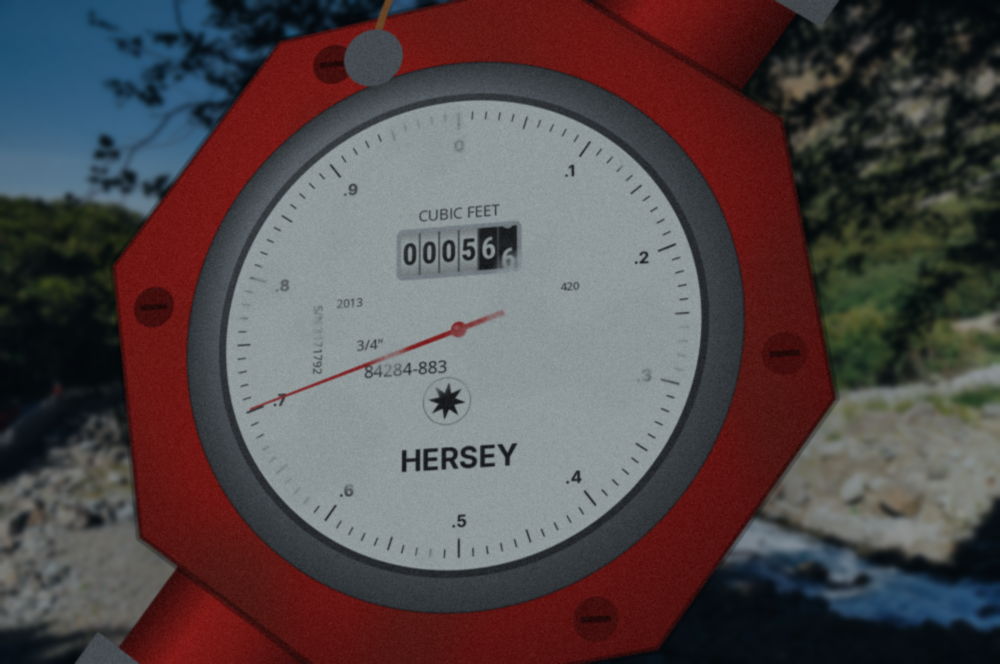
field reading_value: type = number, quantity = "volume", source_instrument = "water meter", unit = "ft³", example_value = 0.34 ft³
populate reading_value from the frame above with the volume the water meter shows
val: 565.70 ft³
